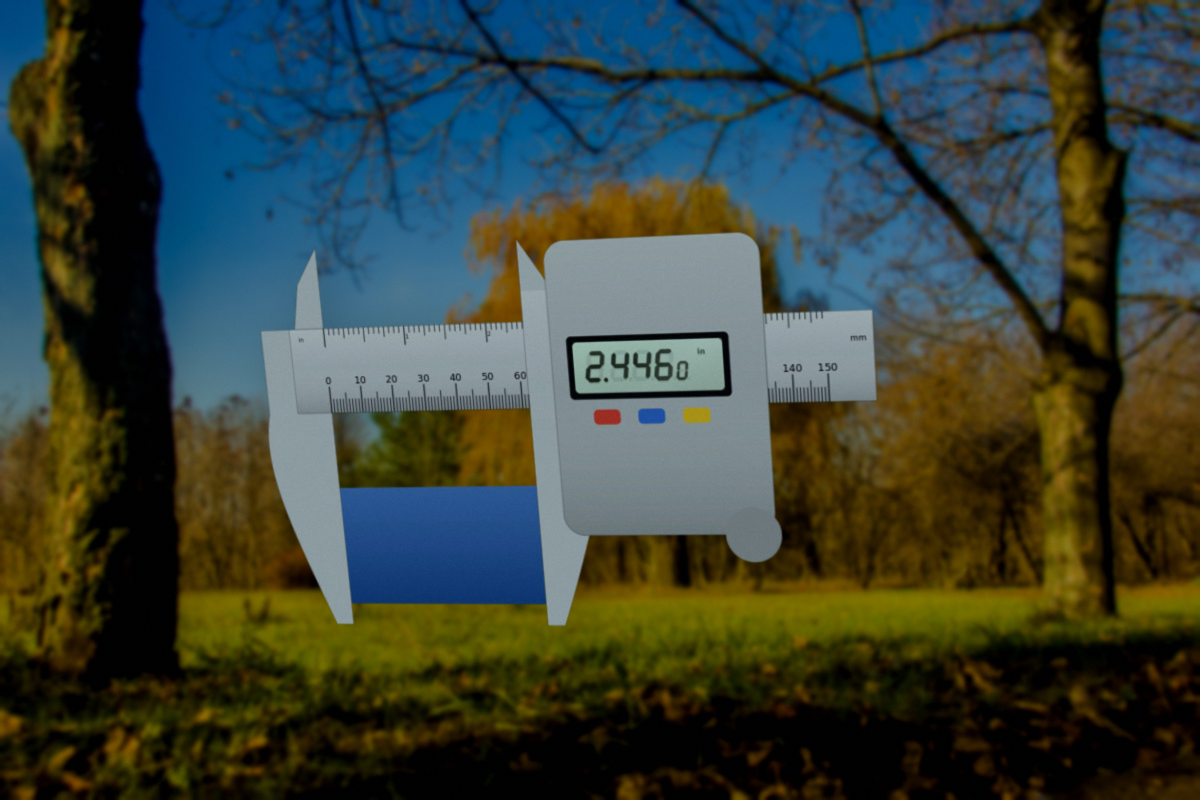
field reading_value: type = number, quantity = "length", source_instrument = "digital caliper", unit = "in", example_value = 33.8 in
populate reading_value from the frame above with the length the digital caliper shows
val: 2.4460 in
